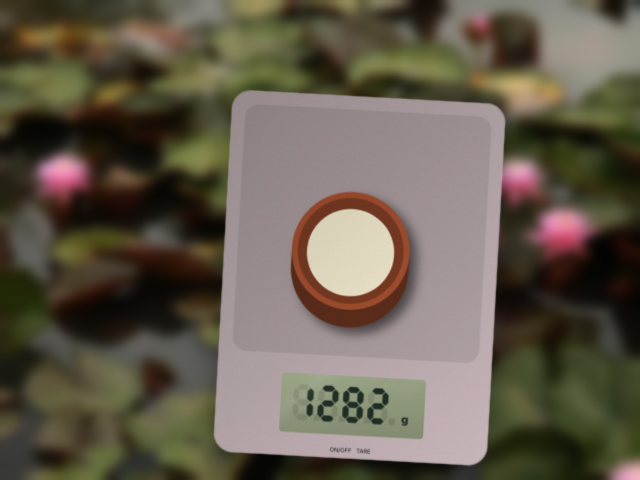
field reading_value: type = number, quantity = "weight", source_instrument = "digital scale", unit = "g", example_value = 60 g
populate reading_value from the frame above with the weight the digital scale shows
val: 1282 g
